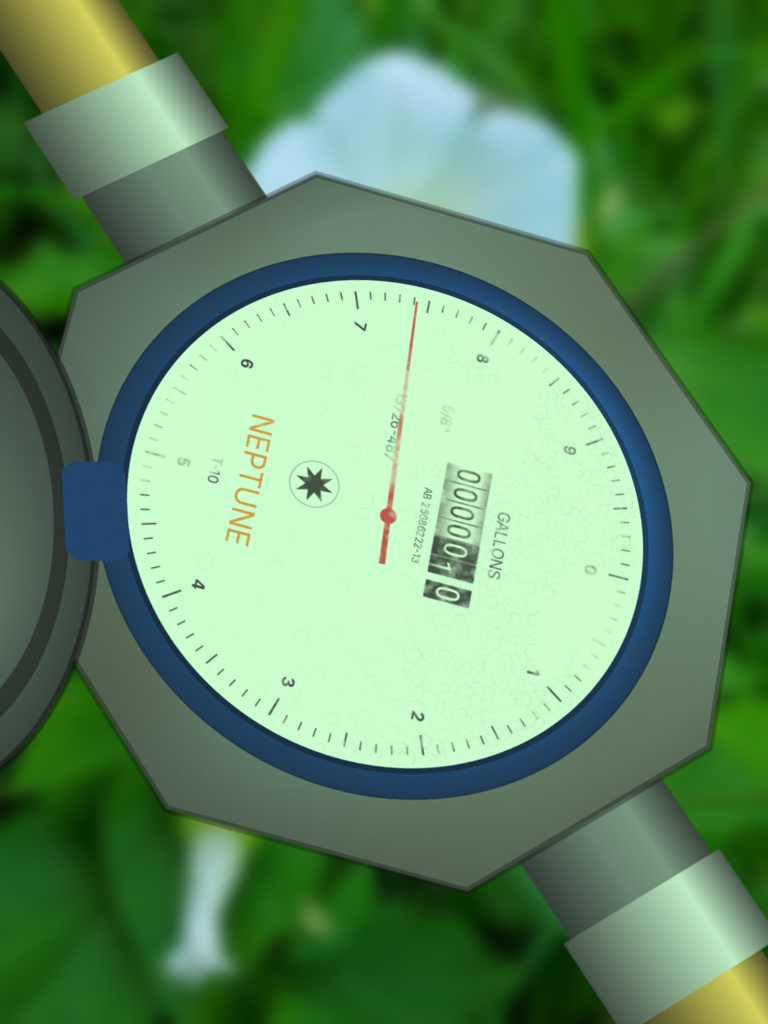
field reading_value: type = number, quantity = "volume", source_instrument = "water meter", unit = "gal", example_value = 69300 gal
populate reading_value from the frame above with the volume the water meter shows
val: 7.4 gal
